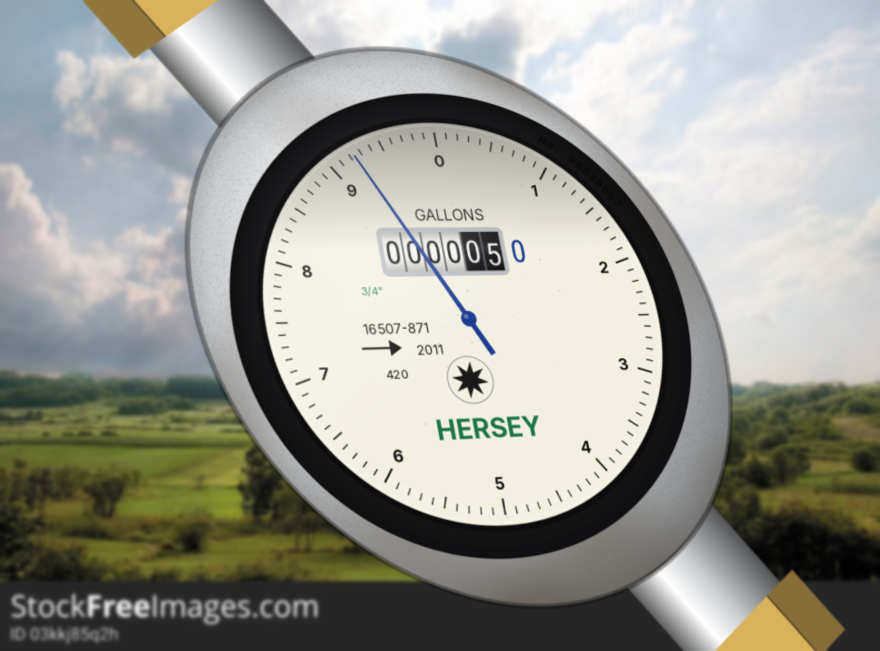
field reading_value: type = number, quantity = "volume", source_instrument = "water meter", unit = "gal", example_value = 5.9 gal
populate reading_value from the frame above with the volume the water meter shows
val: 49.2 gal
